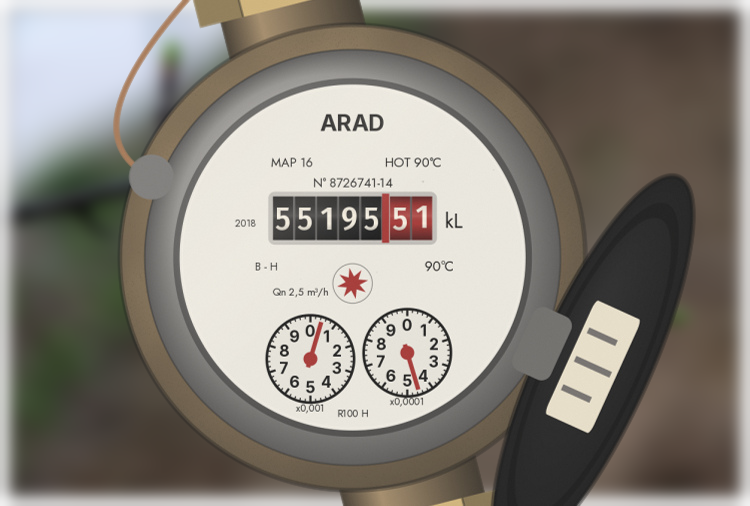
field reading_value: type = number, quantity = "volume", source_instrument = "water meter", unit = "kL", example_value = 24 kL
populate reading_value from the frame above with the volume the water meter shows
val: 55195.5104 kL
